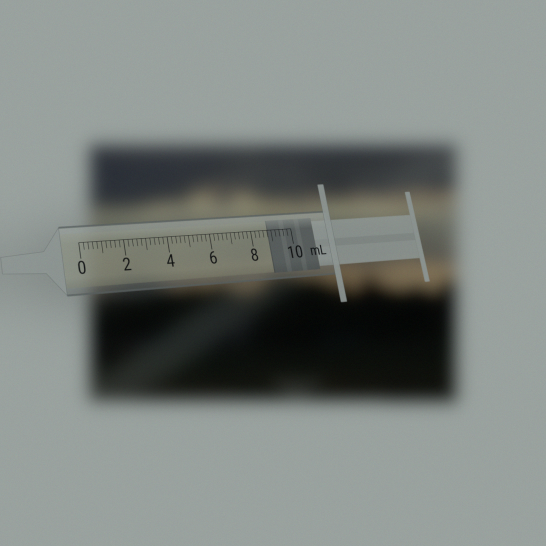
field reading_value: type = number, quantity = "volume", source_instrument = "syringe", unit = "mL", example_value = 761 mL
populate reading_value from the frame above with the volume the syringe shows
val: 8.8 mL
